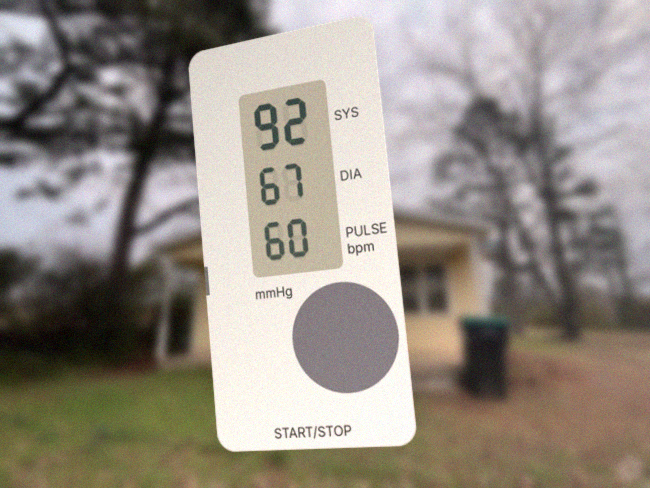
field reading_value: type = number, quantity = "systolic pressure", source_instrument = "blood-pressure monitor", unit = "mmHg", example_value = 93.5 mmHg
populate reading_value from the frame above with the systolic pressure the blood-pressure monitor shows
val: 92 mmHg
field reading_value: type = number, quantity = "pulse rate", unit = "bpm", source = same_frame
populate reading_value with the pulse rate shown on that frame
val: 60 bpm
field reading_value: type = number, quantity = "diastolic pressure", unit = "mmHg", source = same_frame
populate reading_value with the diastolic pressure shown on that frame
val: 67 mmHg
